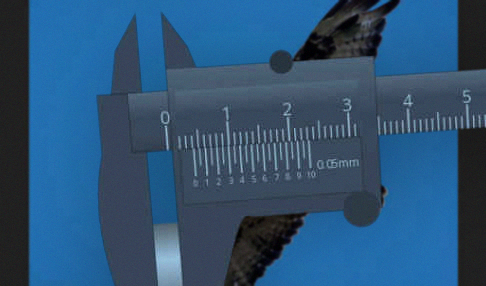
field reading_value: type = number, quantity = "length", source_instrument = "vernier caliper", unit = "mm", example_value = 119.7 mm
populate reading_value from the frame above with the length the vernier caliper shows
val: 4.2 mm
